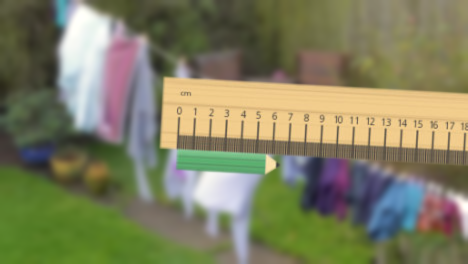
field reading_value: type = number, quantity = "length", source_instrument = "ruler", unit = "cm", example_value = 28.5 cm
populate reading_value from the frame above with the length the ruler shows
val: 6.5 cm
